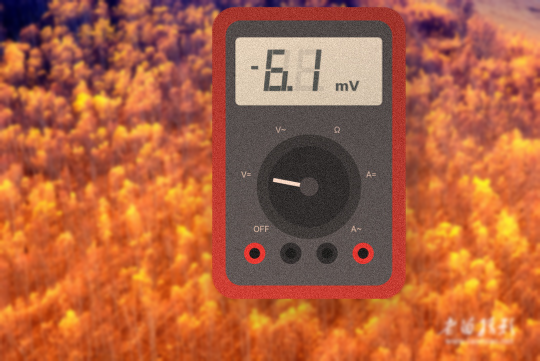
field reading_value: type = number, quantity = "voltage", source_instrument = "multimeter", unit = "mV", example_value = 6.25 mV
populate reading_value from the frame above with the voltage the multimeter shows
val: -6.1 mV
